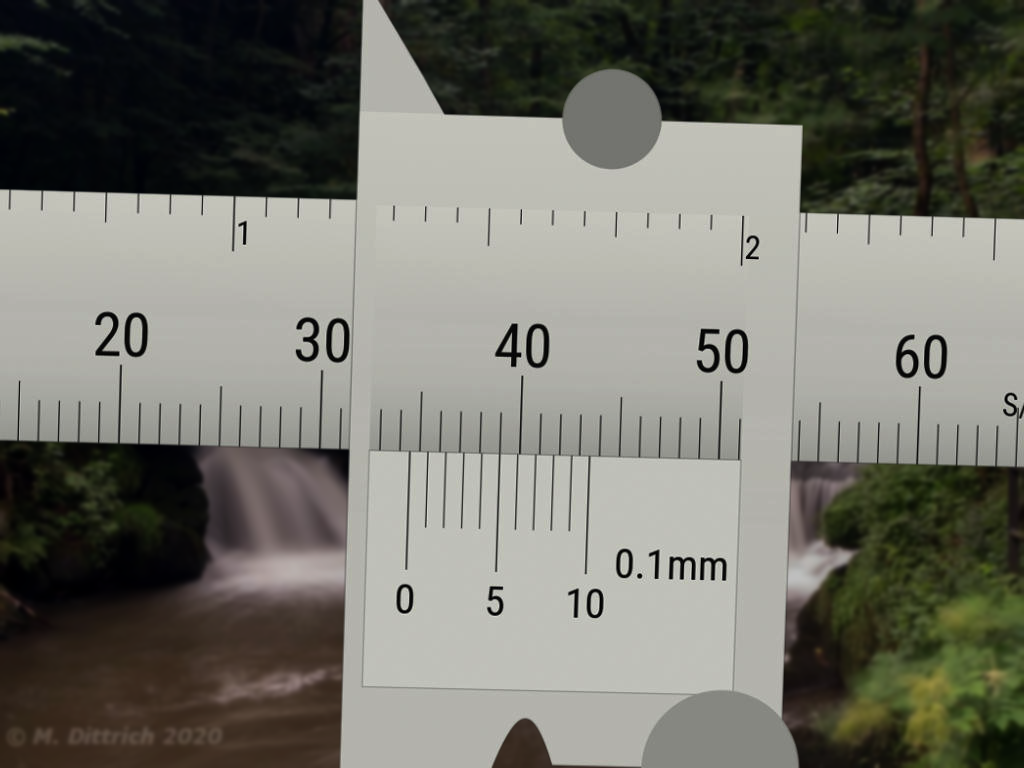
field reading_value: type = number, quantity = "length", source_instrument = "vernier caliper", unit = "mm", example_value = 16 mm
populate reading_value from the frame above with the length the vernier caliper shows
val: 34.5 mm
